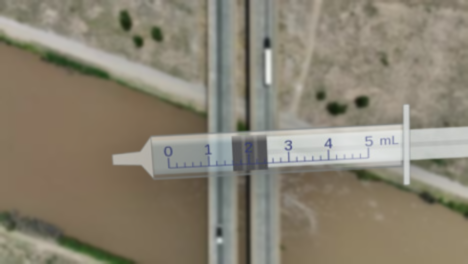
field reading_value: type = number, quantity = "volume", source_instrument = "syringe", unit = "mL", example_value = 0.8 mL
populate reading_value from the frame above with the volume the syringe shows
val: 1.6 mL
